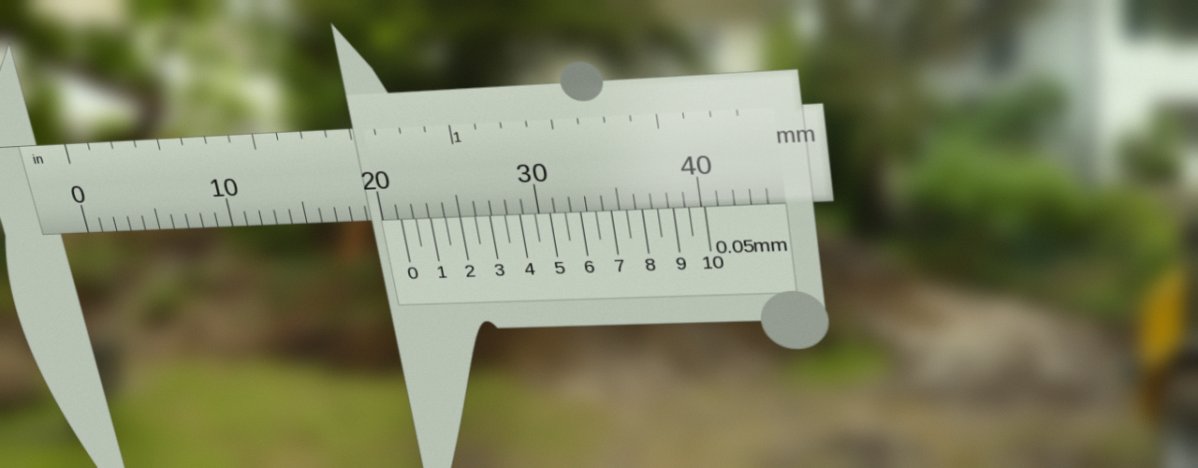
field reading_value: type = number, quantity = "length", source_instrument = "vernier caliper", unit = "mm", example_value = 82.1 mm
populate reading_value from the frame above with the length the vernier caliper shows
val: 21.2 mm
